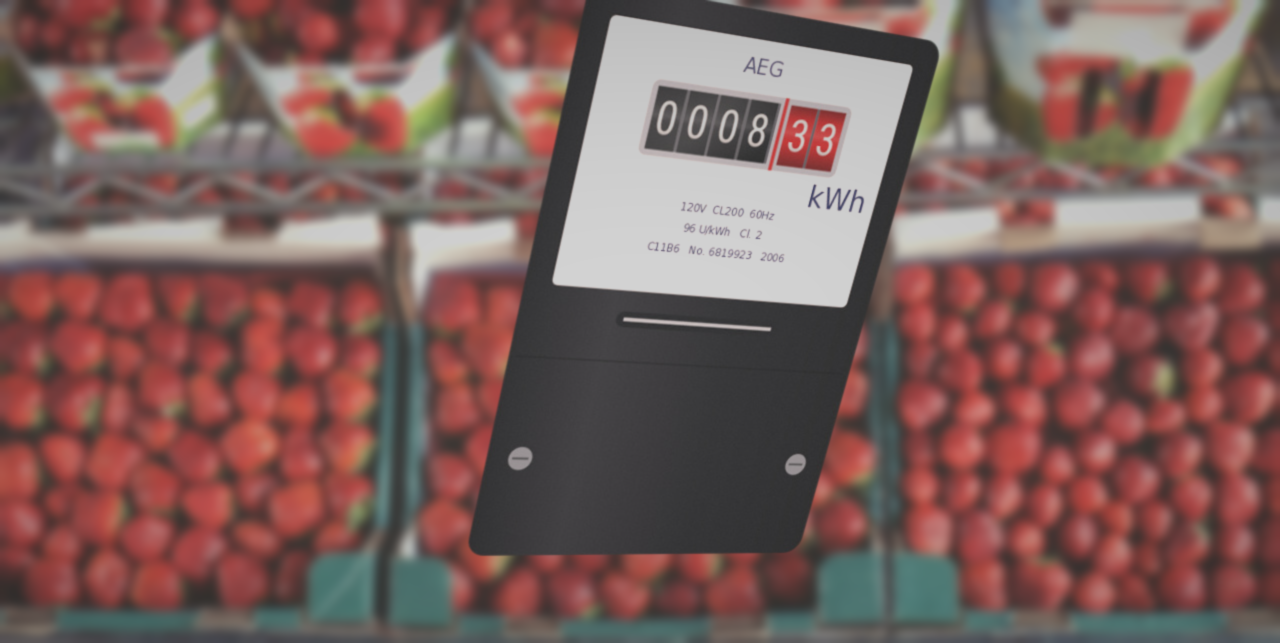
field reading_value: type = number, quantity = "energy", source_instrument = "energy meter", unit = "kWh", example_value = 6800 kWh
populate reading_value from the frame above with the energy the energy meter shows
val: 8.33 kWh
